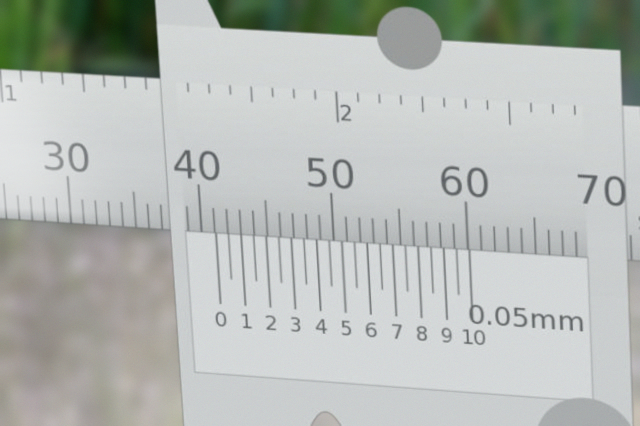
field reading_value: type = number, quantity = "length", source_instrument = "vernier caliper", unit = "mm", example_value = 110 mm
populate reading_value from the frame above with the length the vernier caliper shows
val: 41.1 mm
